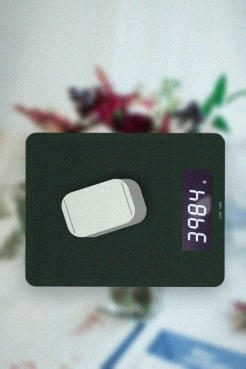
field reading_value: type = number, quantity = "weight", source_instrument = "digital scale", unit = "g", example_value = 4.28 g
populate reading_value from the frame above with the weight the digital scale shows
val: 3984 g
